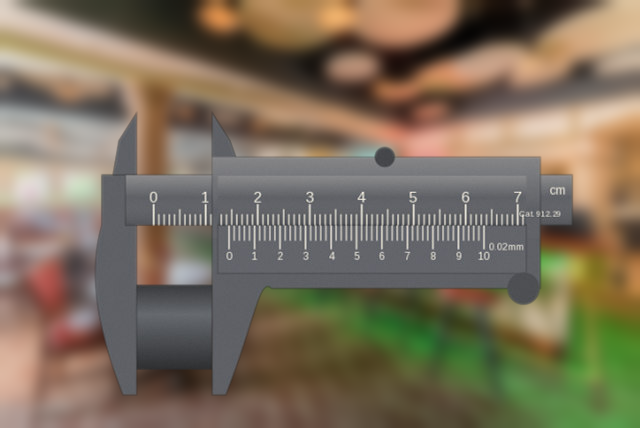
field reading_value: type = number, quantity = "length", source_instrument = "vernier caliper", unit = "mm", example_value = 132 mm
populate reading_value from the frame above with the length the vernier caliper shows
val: 14.5 mm
